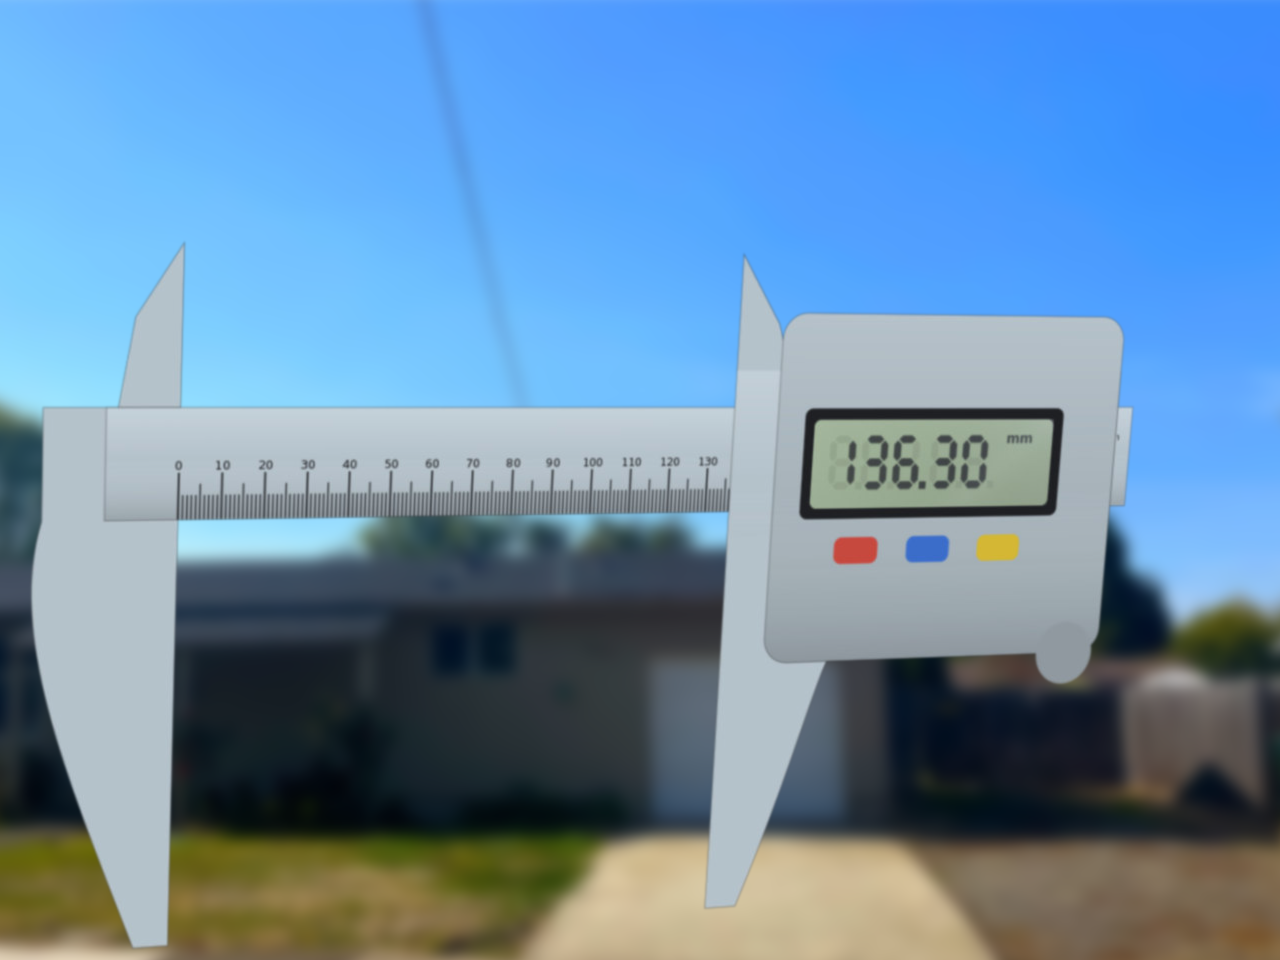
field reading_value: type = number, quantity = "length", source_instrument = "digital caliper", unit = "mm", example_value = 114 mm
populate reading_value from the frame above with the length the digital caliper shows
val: 136.30 mm
